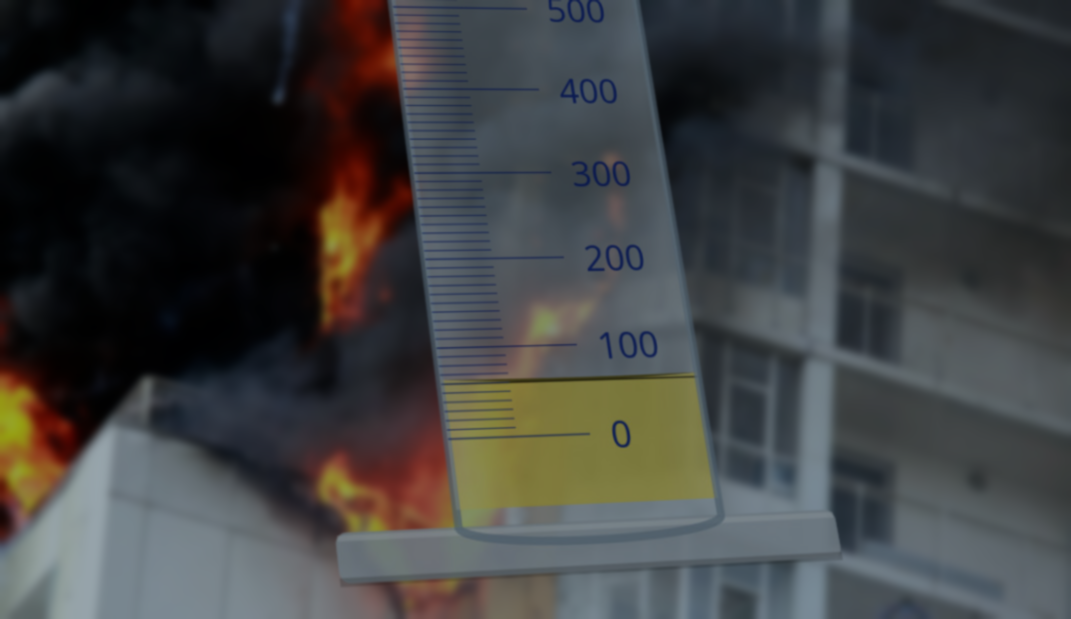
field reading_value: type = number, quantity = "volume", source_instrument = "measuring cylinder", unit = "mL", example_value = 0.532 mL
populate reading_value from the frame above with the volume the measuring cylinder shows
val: 60 mL
